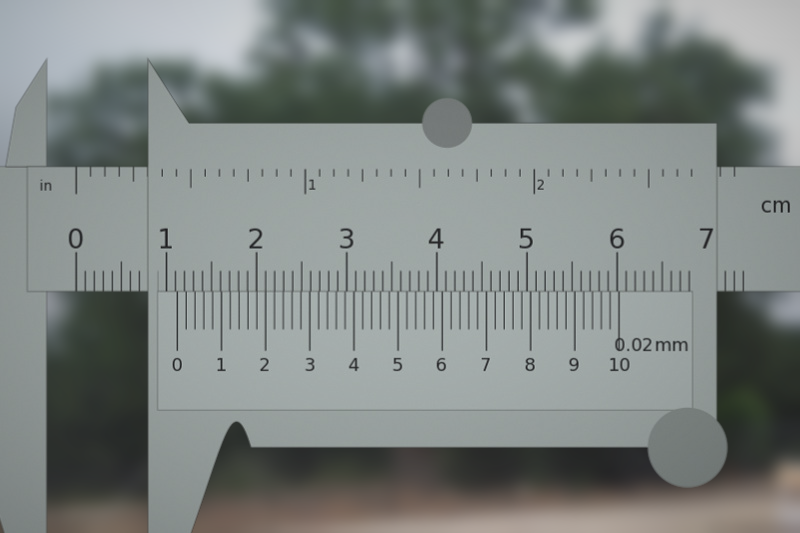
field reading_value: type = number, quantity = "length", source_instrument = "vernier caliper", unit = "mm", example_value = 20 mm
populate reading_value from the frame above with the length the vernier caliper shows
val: 11.2 mm
